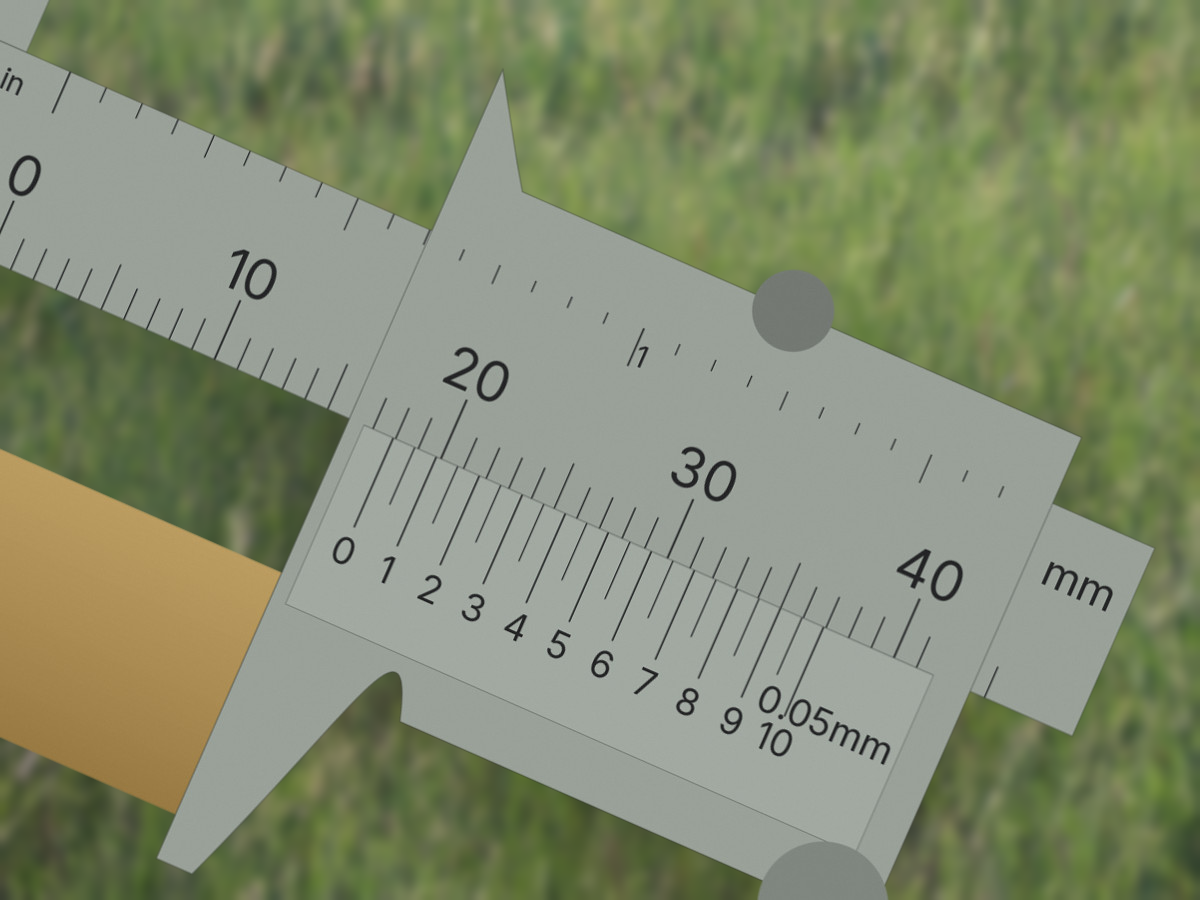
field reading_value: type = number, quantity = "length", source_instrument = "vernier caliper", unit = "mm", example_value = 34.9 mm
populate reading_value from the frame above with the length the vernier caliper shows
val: 17.90 mm
